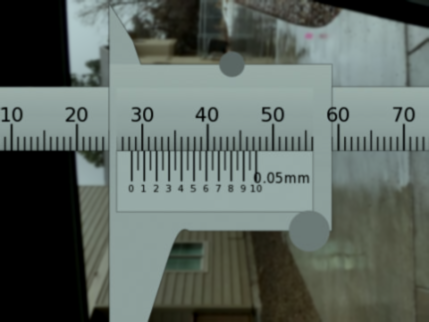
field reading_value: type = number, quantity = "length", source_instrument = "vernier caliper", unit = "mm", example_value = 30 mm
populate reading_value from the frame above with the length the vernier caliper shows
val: 28.4 mm
